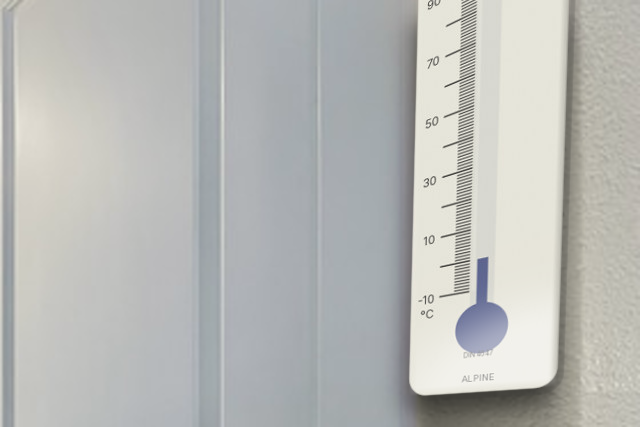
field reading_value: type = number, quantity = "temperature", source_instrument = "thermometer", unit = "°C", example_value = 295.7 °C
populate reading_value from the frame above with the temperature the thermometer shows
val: 0 °C
